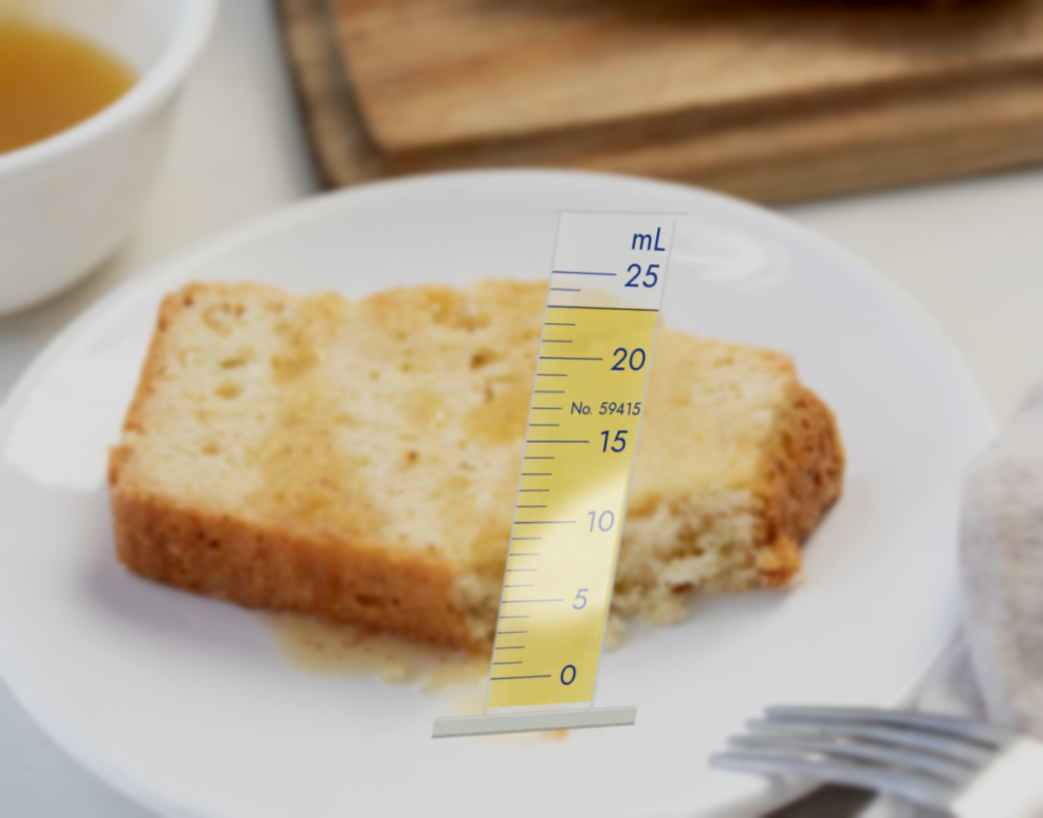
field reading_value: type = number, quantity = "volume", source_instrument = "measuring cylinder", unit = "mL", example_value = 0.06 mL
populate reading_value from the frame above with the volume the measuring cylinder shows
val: 23 mL
